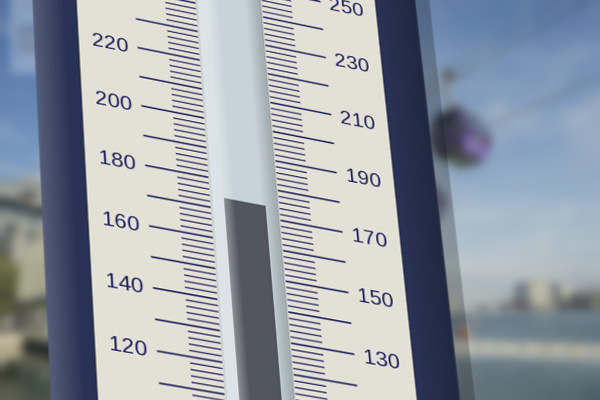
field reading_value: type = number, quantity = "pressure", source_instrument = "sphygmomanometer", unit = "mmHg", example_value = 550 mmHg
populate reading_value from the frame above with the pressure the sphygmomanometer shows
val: 174 mmHg
